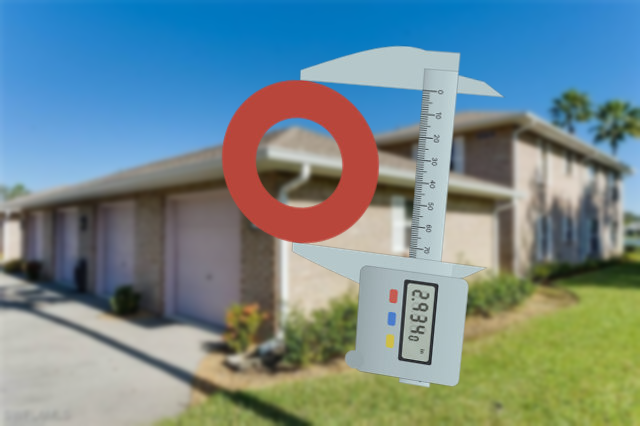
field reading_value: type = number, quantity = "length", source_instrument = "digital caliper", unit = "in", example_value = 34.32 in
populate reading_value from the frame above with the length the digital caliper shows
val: 2.9340 in
